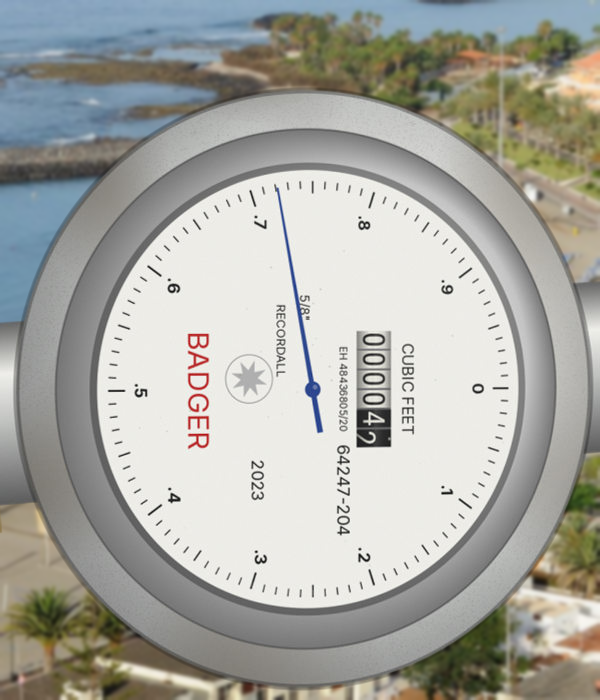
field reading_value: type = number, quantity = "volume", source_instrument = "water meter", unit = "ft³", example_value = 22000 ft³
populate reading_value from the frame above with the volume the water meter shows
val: 41.72 ft³
